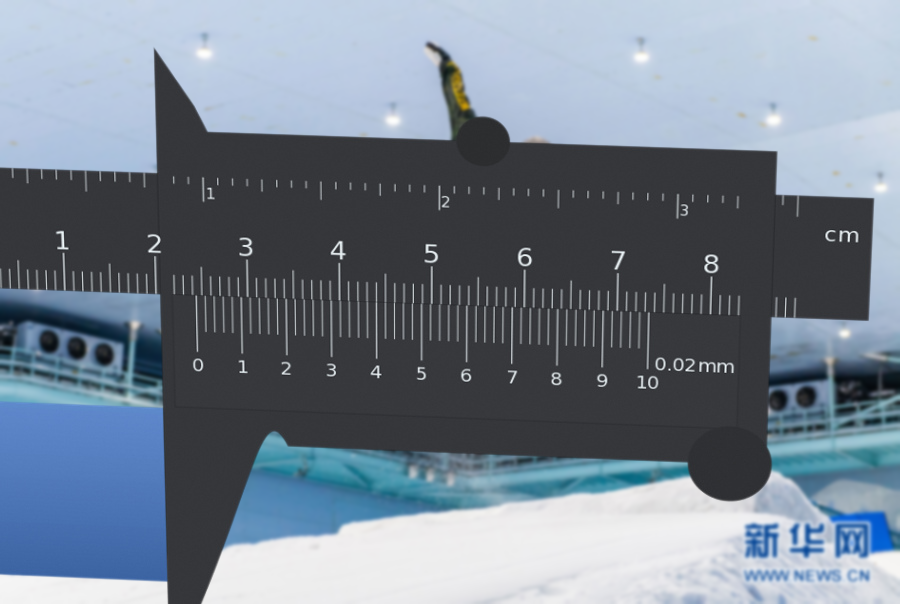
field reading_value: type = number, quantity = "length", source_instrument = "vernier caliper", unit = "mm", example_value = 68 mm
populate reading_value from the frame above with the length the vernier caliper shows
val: 24.4 mm
